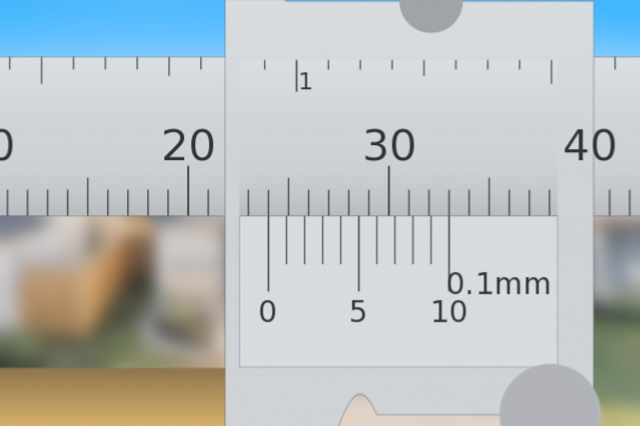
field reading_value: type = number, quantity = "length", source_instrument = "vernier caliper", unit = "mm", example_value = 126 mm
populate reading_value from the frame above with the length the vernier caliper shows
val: 24.0 mm
